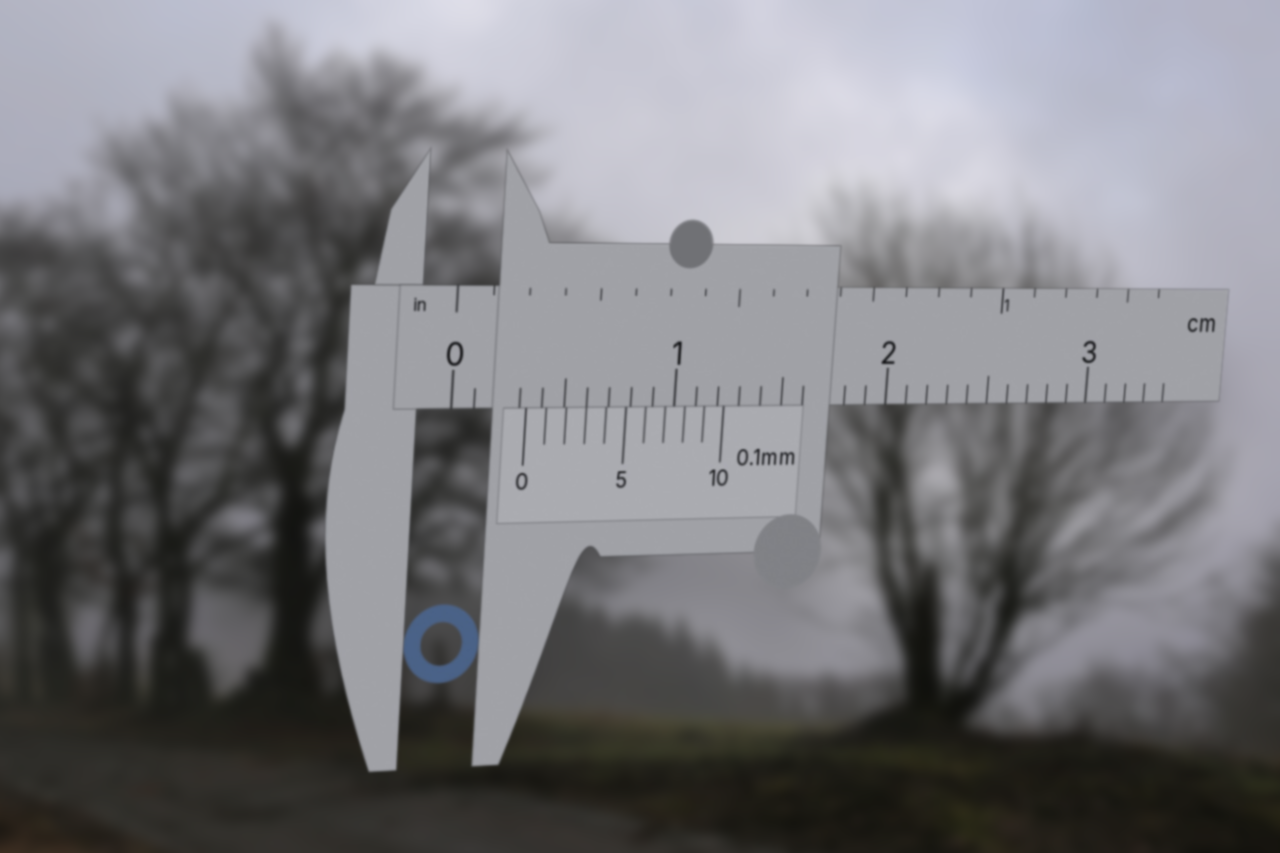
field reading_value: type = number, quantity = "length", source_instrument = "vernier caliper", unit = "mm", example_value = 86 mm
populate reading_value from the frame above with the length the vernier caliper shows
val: 3.3 mm
